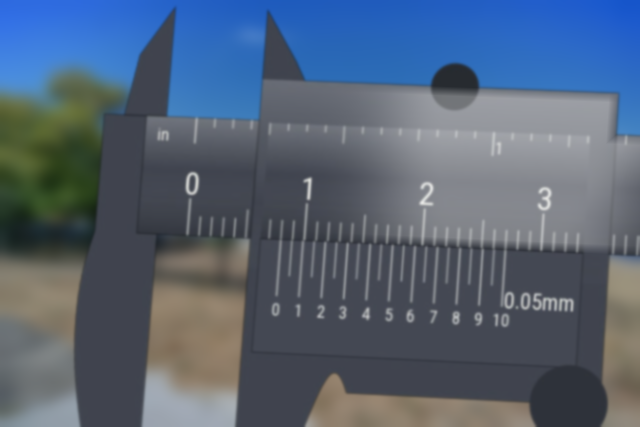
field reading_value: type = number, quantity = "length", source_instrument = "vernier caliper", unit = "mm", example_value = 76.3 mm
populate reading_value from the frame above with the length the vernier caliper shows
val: 8.0 mm
